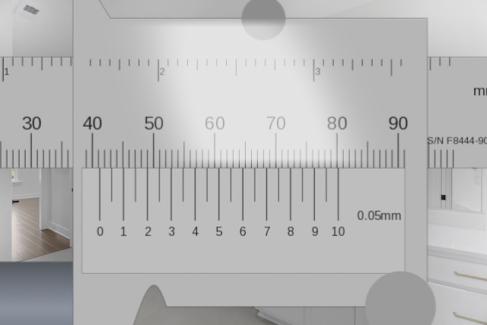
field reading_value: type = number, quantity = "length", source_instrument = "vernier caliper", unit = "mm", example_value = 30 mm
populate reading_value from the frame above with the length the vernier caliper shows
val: 41.2 mm
